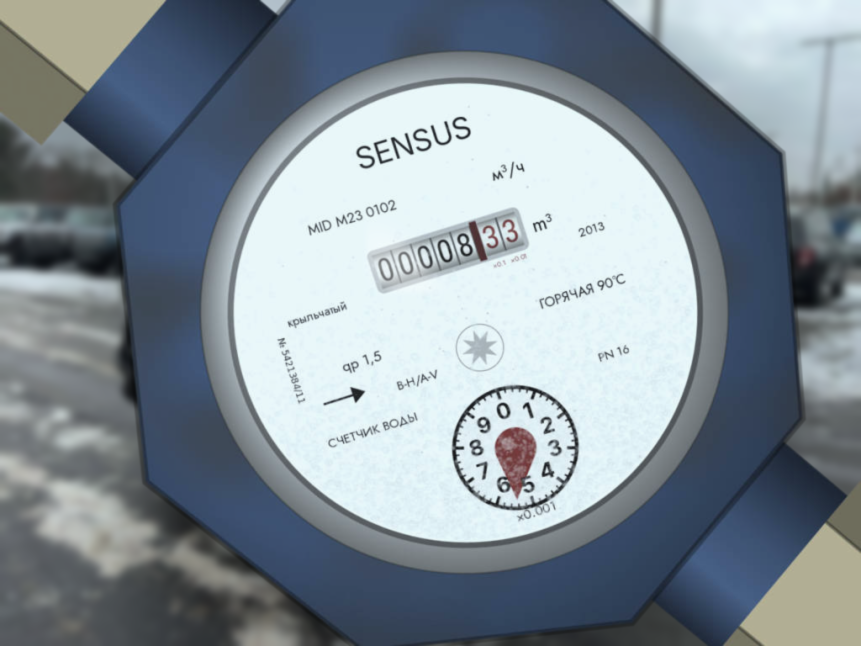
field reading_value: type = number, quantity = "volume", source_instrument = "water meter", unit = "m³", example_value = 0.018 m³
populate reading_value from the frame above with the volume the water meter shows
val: 8.335 m³
